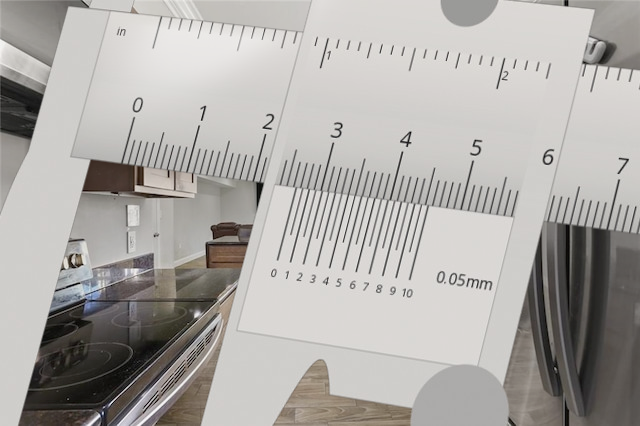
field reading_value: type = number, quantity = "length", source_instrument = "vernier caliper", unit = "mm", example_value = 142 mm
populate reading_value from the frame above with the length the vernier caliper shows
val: 26.4 mm
